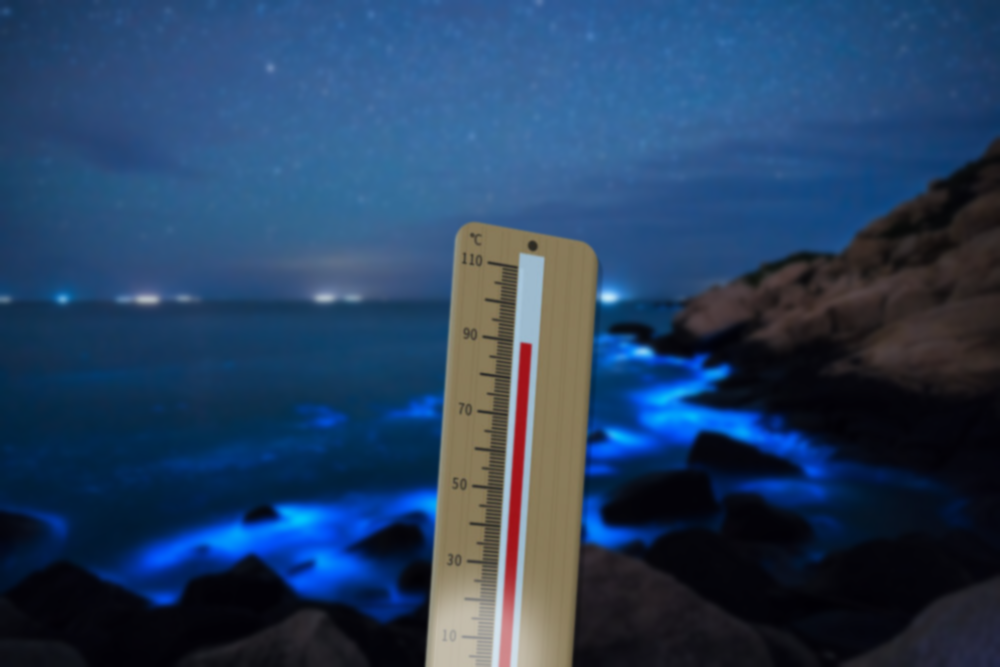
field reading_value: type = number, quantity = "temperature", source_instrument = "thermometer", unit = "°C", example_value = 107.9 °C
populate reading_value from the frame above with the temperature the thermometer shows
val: 90 °C
